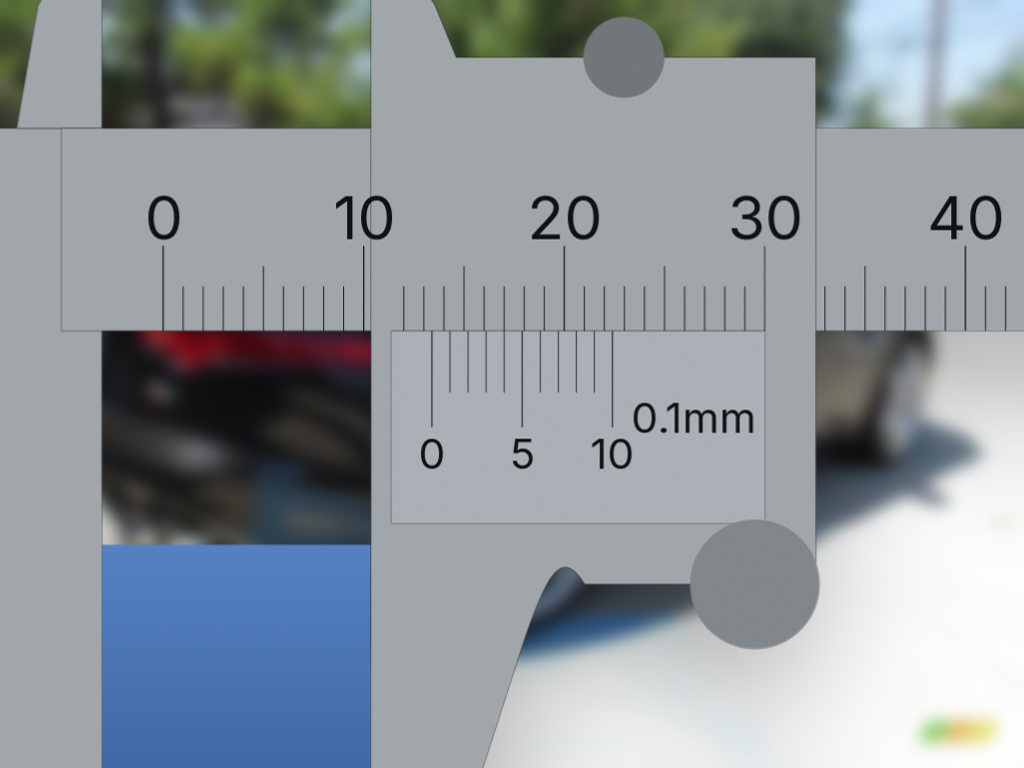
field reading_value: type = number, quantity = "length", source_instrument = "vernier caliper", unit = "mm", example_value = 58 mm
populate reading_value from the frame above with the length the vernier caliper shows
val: 13.4 mm
